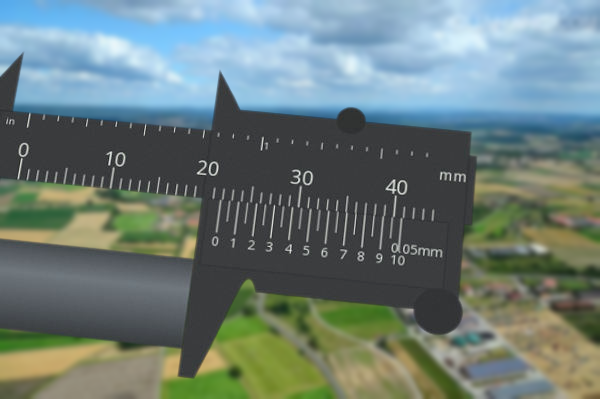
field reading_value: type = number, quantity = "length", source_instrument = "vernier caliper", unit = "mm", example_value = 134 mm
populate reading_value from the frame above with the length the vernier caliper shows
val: 21.8 mm
